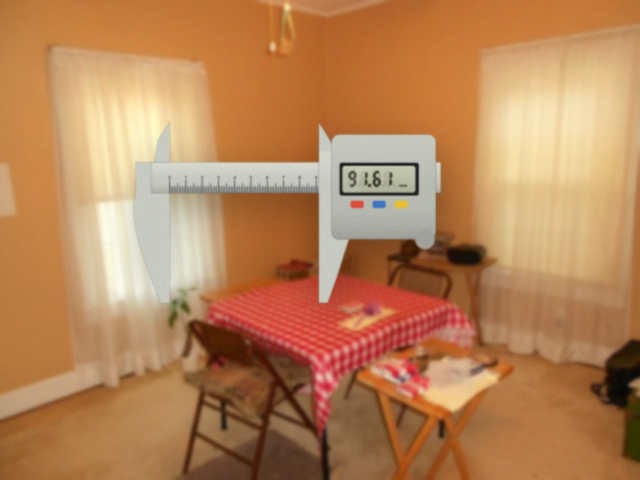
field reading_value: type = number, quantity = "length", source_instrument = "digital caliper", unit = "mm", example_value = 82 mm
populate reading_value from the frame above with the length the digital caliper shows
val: 91.61 mm
